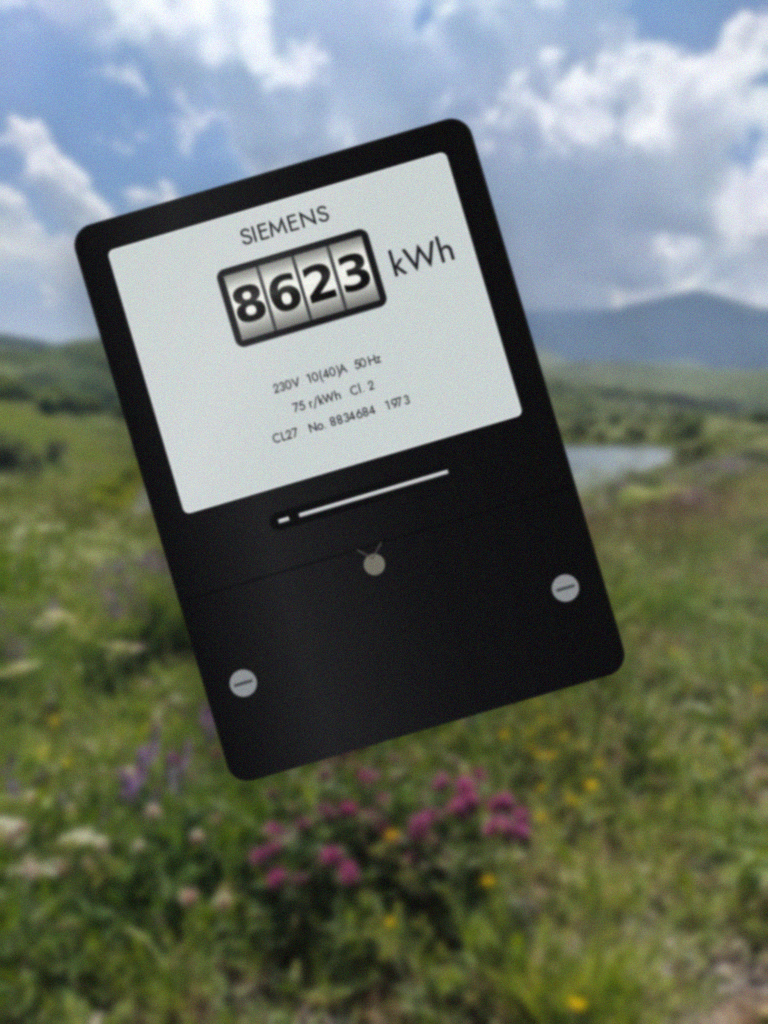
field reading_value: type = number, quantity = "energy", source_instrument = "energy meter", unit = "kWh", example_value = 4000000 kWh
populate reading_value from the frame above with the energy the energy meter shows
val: 8623 kWh
